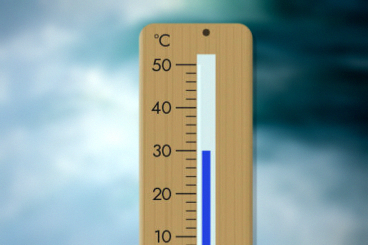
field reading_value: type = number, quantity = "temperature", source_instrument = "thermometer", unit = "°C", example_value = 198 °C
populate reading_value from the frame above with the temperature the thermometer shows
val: 30 °C
